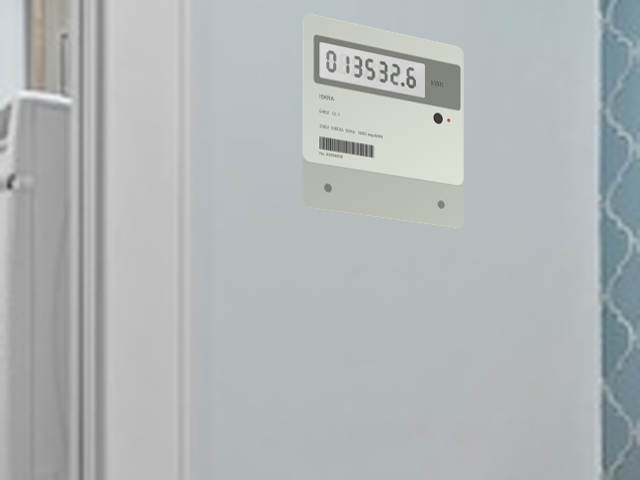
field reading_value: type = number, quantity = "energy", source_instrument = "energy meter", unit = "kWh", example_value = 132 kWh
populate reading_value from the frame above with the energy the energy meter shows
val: 13532.6 kWh
